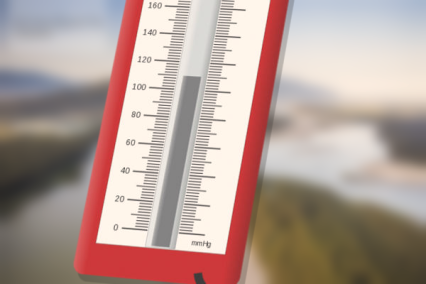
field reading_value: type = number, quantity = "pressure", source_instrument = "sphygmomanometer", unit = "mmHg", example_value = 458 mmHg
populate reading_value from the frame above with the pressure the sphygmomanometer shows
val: 110 mmHg
